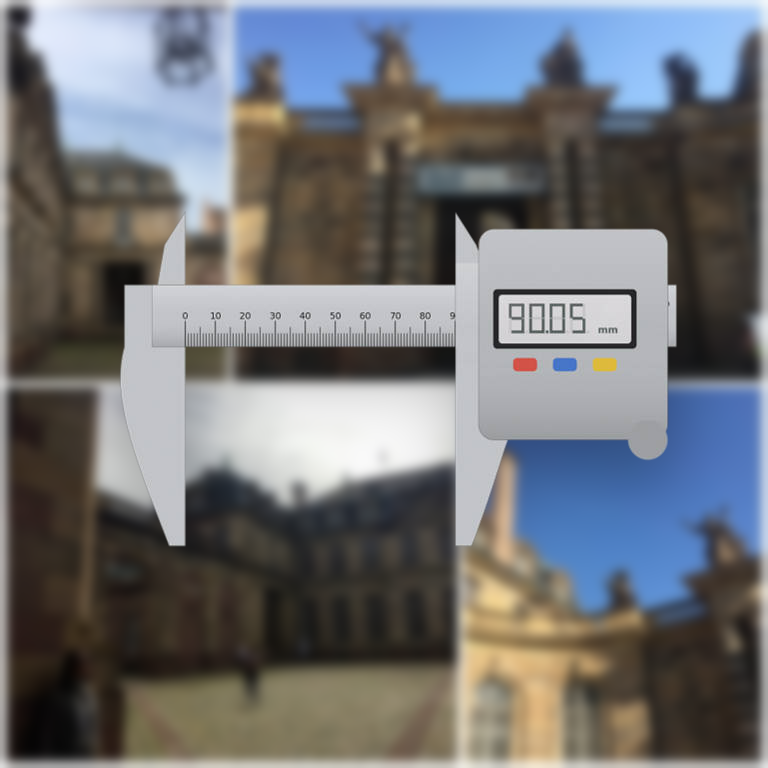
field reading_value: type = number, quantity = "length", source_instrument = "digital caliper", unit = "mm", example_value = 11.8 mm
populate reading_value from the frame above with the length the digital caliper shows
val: 90.05 mm
